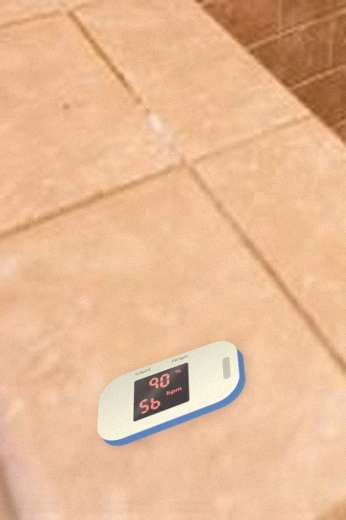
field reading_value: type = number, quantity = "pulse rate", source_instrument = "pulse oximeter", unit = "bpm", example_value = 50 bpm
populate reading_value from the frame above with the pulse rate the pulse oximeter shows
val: 56 bpm
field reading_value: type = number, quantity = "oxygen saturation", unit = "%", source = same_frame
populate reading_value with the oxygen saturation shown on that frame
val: 90 %
